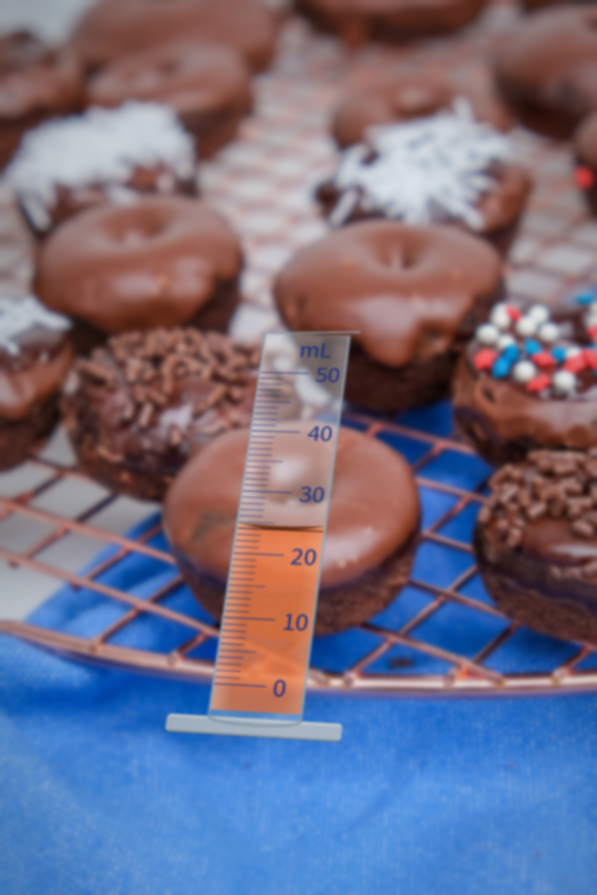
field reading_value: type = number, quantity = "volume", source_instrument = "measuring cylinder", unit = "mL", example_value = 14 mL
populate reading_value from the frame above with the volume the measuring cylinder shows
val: 24 mL
